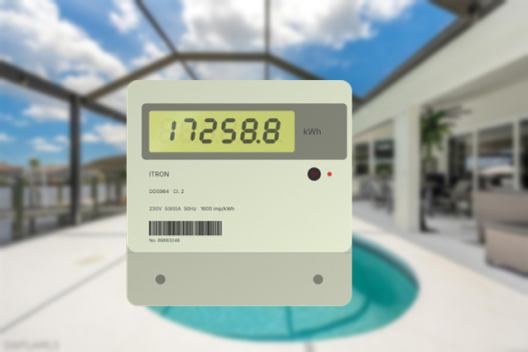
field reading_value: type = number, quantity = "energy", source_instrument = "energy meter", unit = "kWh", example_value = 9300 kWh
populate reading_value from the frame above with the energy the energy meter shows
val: 17258.8 kWh
